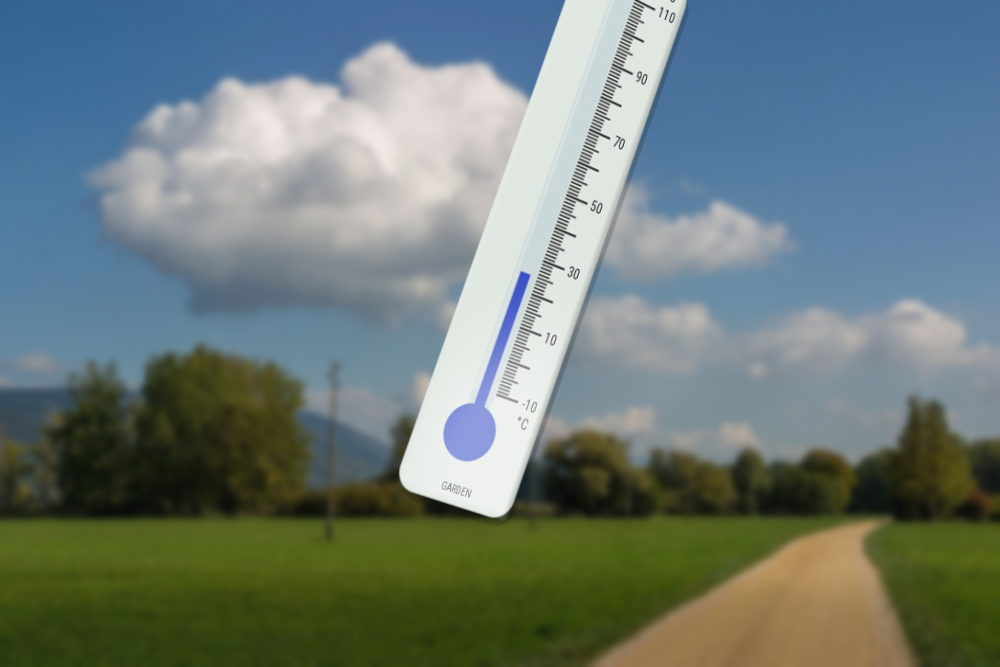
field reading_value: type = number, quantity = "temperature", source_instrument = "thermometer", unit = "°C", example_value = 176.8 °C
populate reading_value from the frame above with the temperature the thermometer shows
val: 25 °C
